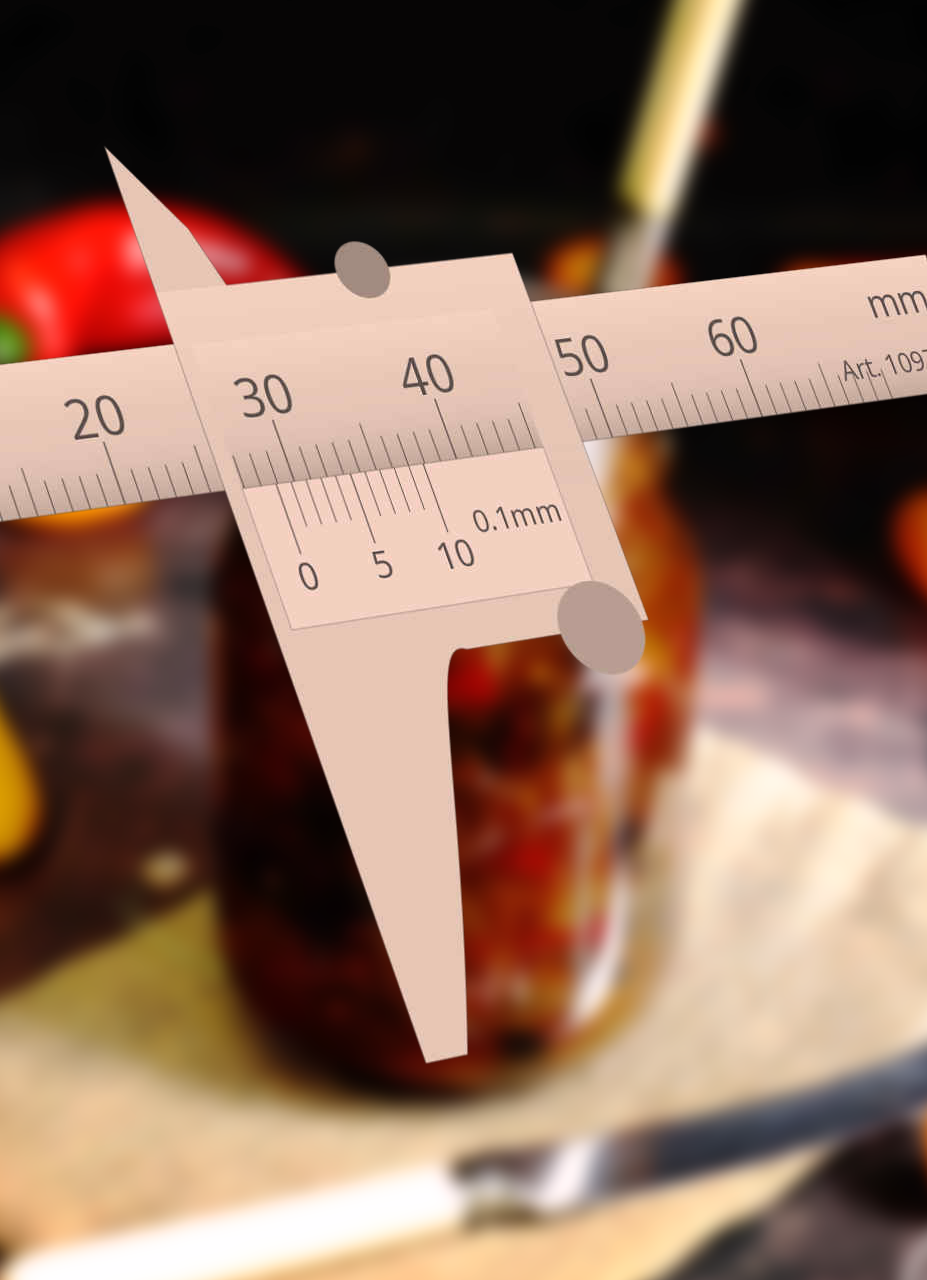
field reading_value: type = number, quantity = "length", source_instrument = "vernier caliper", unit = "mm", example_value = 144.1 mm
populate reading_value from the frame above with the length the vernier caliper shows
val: 28.9 mm
